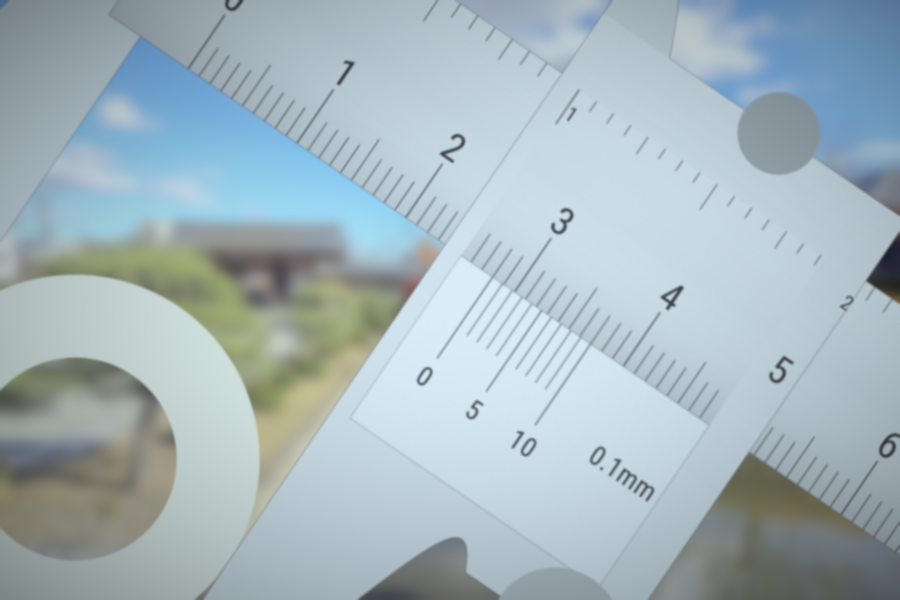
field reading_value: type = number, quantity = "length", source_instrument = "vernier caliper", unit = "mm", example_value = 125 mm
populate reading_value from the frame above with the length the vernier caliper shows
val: 28.0 mm
